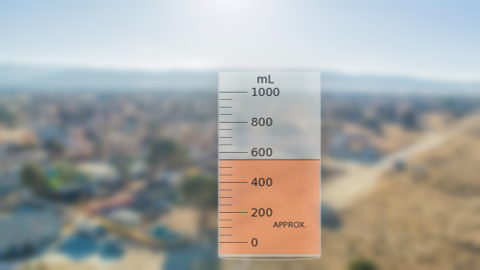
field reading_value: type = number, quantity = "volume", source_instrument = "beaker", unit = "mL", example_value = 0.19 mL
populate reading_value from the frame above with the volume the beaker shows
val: 550 mL
